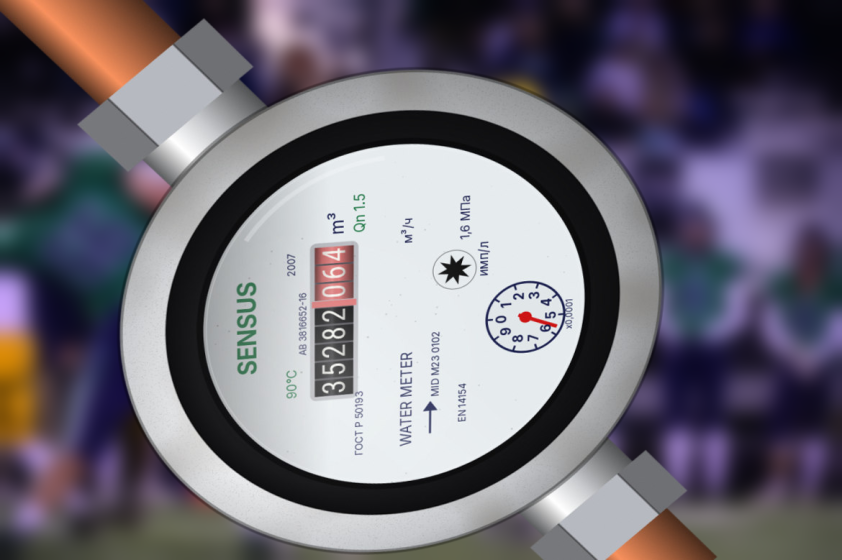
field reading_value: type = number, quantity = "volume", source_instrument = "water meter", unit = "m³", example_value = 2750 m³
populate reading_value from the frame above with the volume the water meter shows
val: 35282.0645 m³
